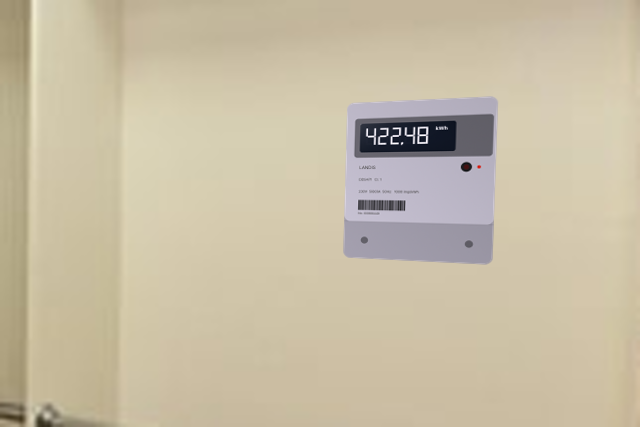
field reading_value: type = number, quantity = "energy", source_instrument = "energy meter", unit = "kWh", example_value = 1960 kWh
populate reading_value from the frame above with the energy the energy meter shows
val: 422.48 kWh
